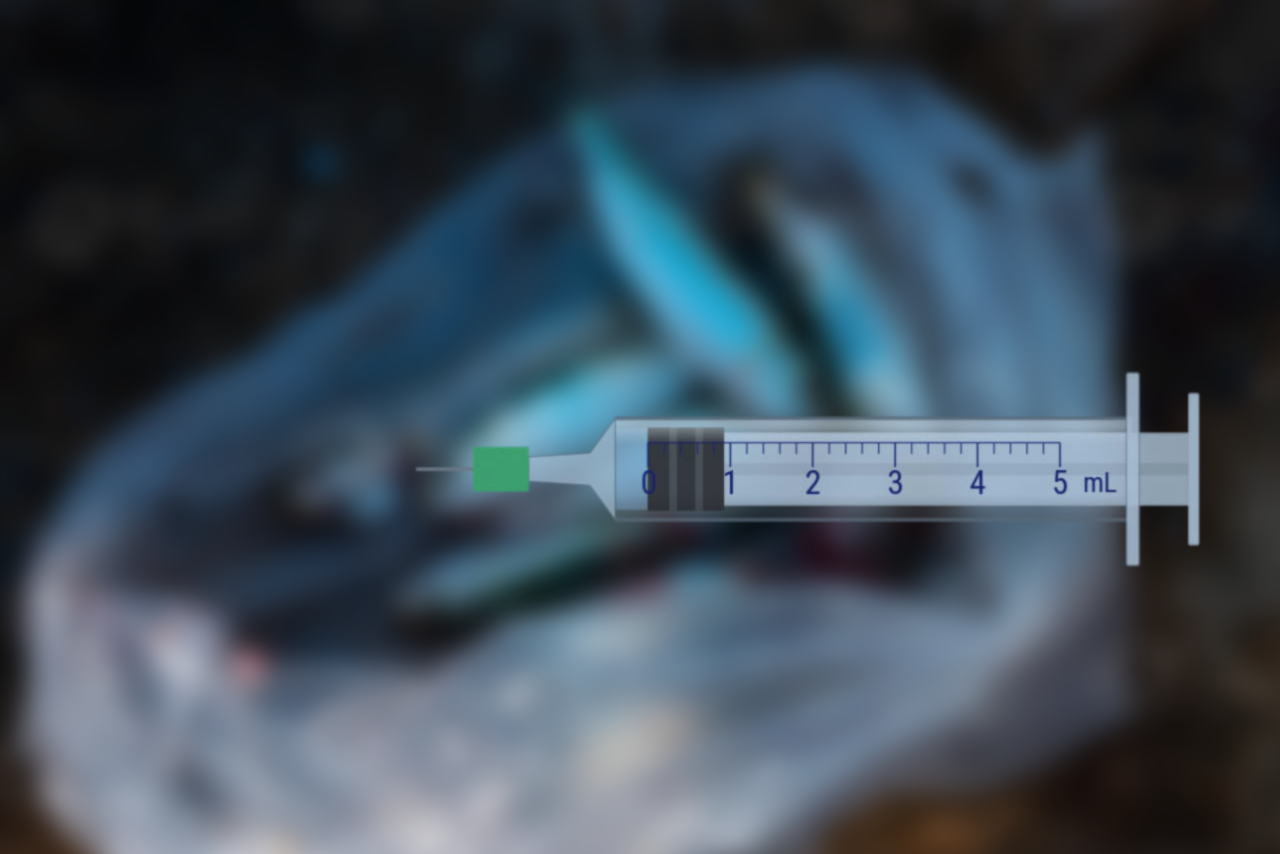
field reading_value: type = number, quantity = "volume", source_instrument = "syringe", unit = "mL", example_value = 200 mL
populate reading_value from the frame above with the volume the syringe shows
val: 0 mL
